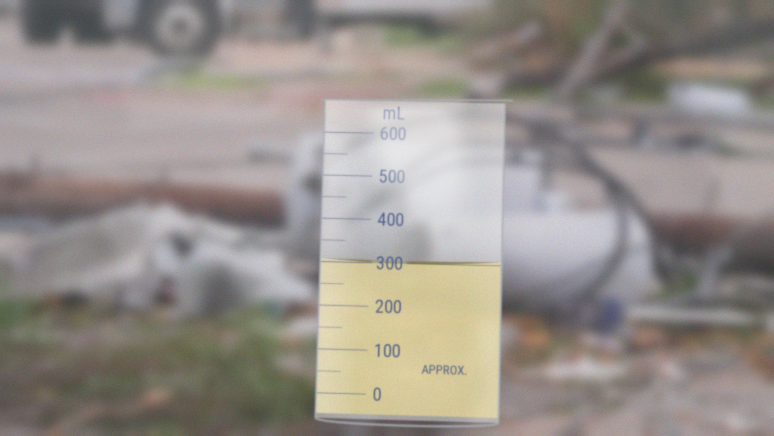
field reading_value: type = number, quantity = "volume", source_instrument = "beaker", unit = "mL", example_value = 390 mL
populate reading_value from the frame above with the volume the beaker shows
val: 300 mL
